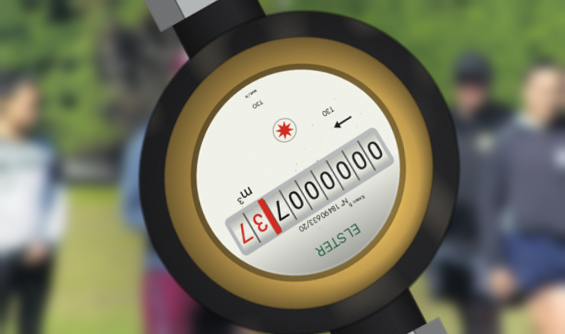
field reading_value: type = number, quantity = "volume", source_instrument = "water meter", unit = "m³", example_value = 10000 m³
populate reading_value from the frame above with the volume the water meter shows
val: 7.37 m³
